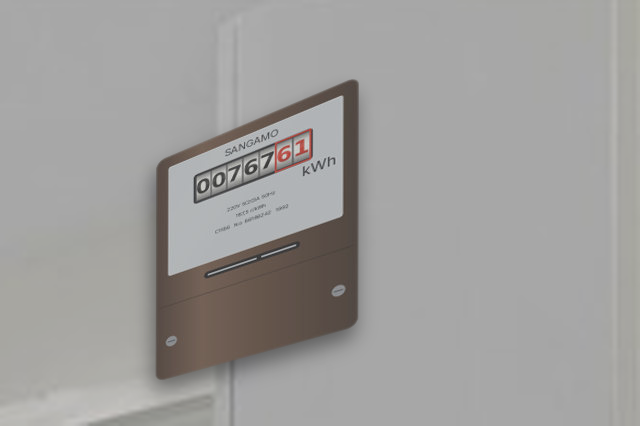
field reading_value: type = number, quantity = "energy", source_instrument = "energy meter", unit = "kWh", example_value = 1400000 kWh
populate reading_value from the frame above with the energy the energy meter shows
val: 767.61 kWh
